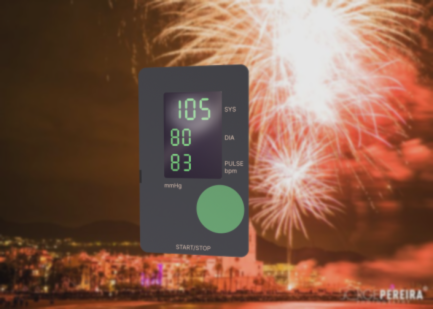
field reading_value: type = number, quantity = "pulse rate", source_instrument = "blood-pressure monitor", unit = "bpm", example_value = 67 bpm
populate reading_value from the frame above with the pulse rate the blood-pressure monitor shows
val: 83 bpm
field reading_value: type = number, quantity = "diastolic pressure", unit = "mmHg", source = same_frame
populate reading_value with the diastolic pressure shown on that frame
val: 80 mmHg
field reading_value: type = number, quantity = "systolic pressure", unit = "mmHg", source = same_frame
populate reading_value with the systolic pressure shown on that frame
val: 105 mmHg
